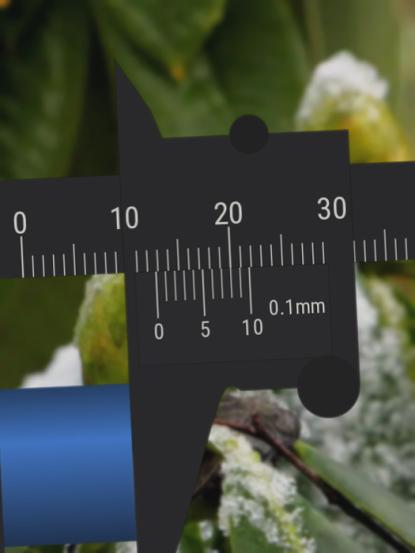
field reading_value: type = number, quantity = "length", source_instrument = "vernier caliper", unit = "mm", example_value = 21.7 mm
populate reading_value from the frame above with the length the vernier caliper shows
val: 12.8 mm
